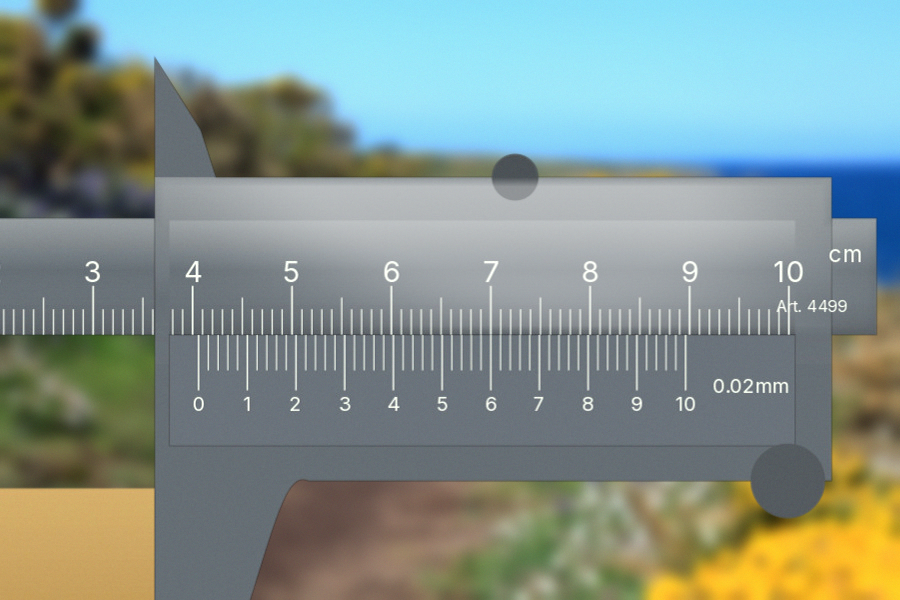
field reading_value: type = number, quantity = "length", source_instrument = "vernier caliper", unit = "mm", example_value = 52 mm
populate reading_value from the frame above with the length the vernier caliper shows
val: 40.6 mm
